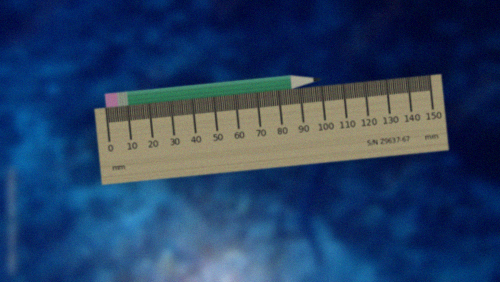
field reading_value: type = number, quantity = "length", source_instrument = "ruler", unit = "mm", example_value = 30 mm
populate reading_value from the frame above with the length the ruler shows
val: 100 mm
